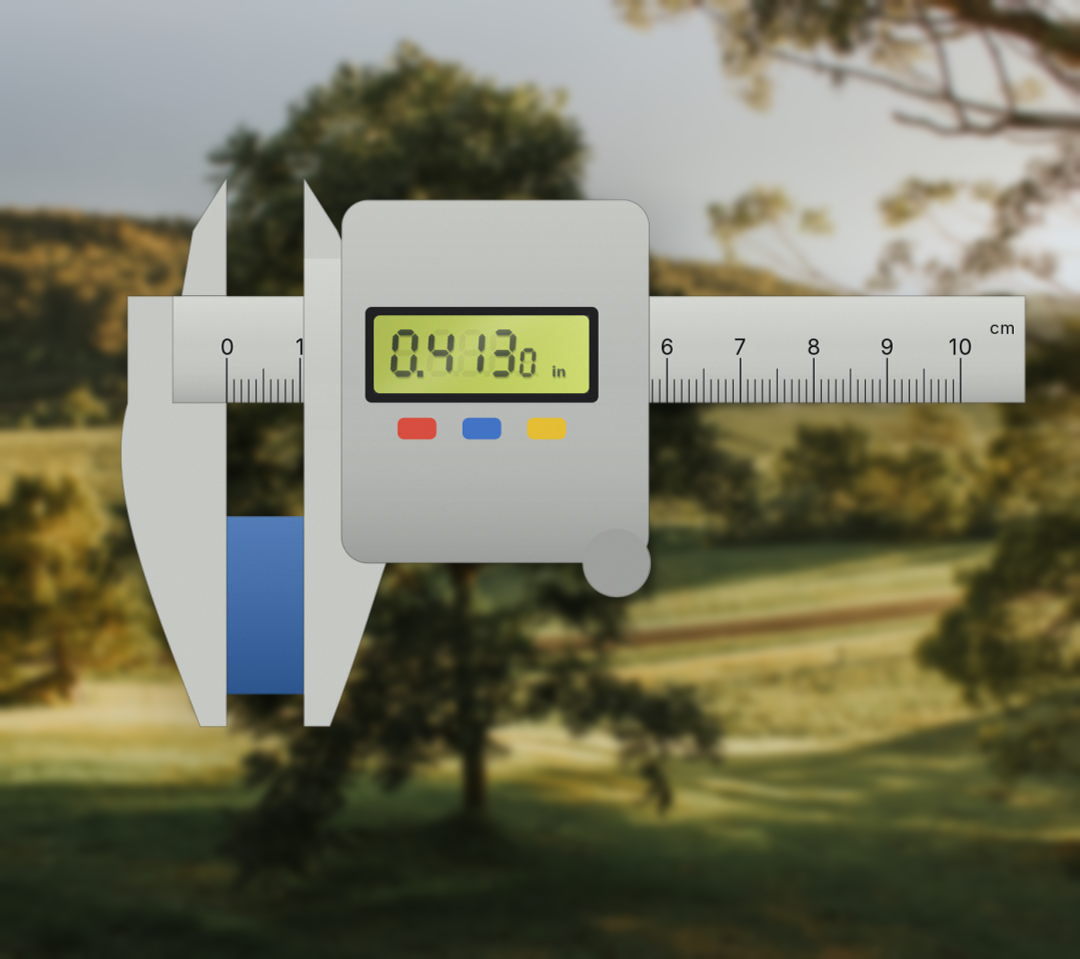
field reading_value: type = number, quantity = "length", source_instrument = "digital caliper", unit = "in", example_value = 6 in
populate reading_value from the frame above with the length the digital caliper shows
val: 0.4130 in
